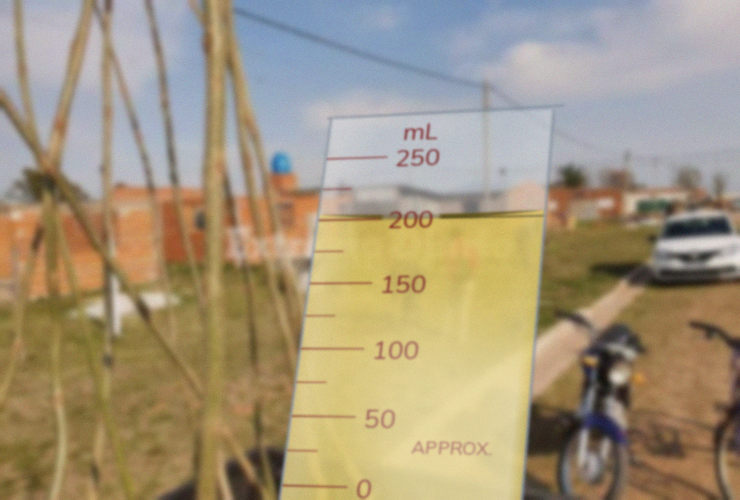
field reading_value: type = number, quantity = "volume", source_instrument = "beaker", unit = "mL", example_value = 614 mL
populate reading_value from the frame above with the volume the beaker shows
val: 200 mL
